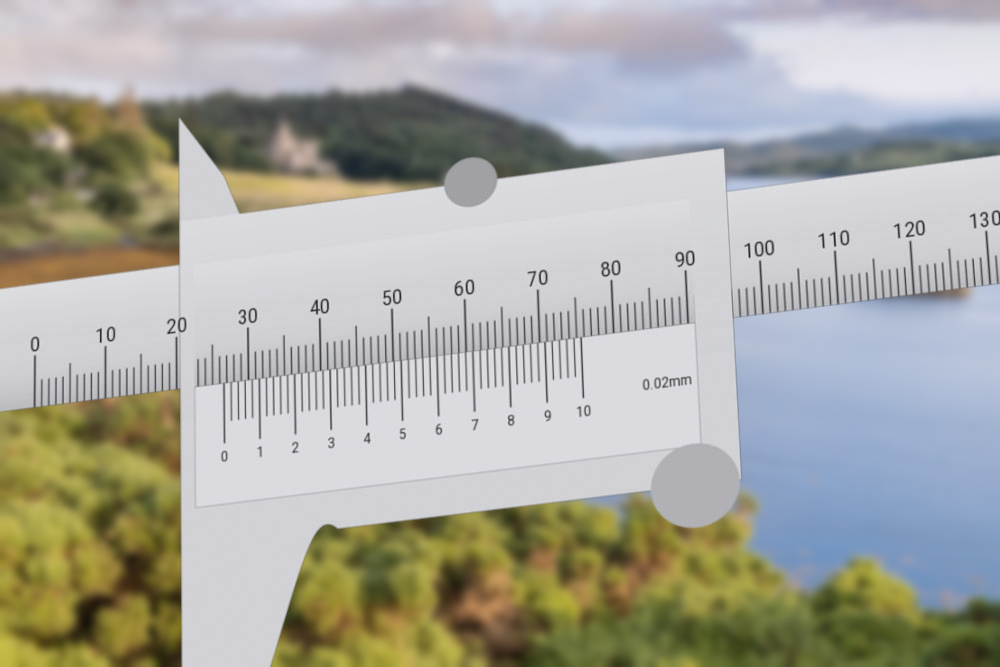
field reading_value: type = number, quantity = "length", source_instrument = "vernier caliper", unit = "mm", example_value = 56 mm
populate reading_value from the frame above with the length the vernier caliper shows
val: 26.6 mm
